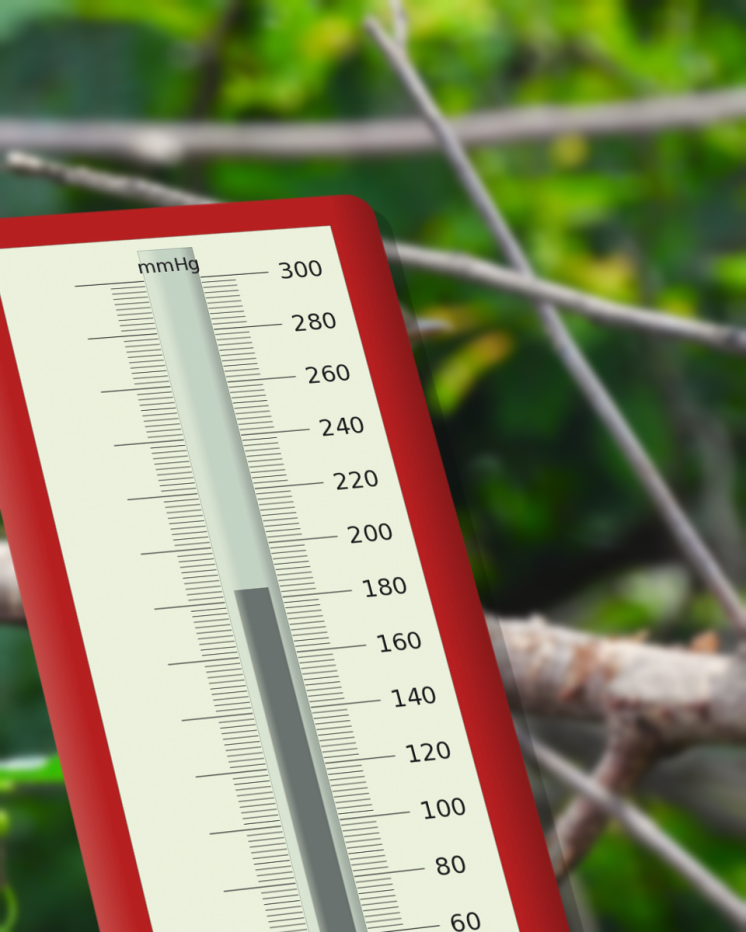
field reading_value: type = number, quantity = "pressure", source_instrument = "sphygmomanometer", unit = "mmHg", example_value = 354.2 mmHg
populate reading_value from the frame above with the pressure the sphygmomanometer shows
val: 184 mmHg
